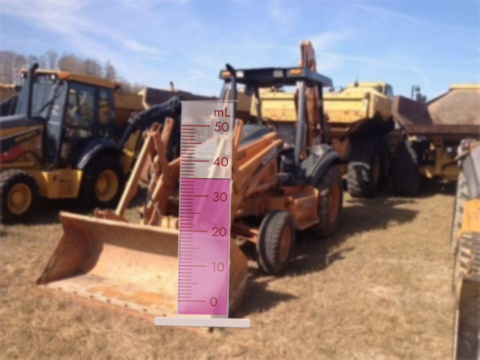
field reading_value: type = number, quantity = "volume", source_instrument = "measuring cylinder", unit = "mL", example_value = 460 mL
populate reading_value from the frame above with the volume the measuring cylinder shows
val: 35 mL
